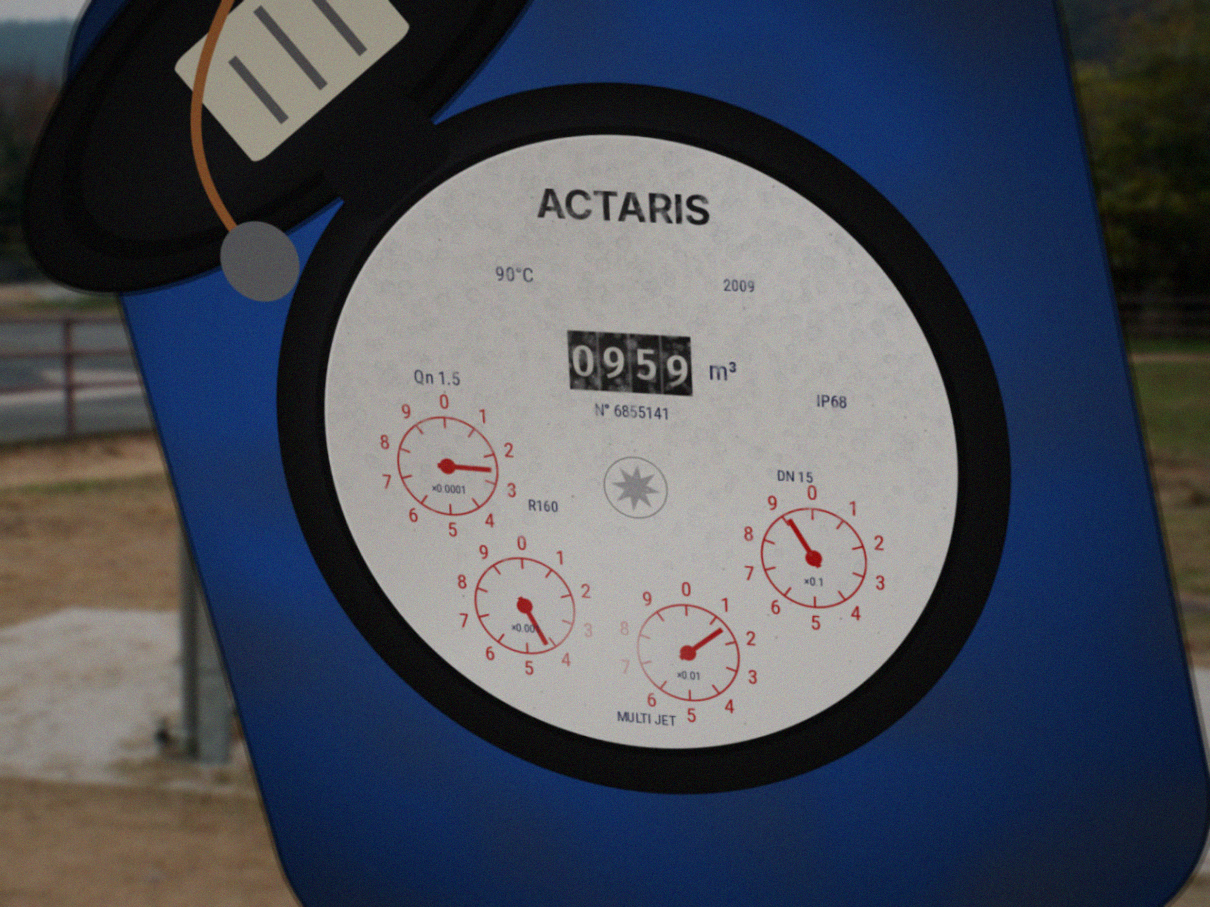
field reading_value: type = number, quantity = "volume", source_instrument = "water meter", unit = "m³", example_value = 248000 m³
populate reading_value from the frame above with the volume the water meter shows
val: 958.9142 m³
